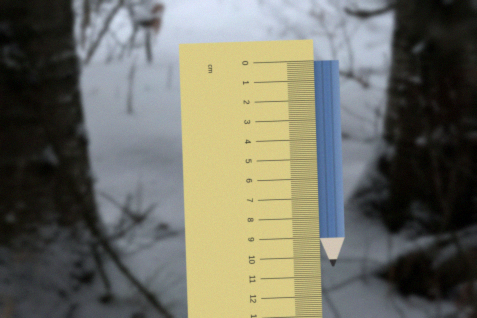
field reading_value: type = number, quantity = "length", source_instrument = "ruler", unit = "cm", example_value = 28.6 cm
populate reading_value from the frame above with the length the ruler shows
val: 10.5 cm
